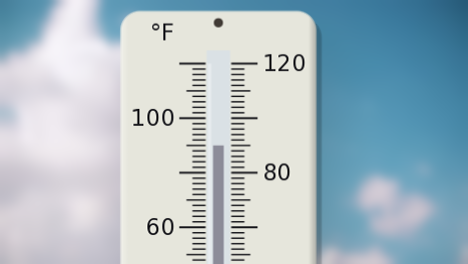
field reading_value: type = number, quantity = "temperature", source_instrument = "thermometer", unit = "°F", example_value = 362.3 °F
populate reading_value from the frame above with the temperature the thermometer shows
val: 90 °F
